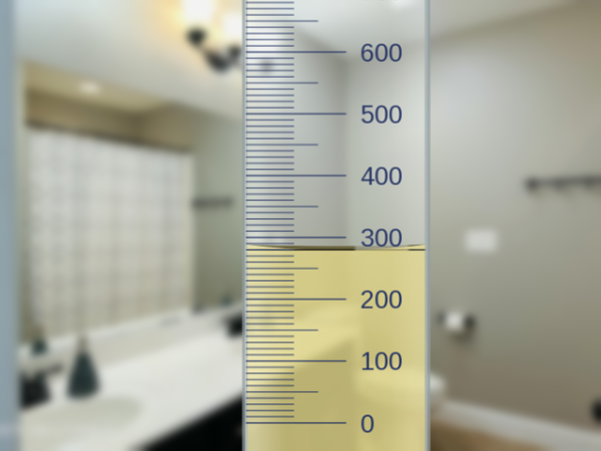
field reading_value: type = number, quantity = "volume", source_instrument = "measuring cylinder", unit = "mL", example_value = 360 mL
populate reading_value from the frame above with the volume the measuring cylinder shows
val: 280 mL
